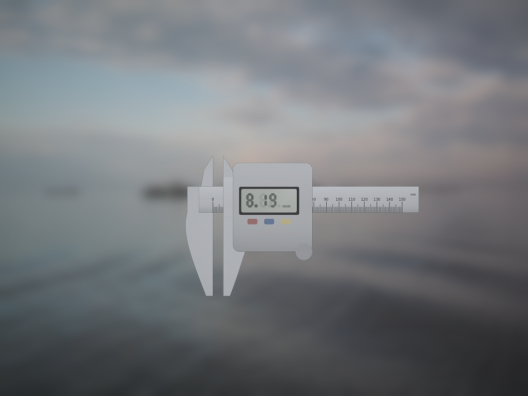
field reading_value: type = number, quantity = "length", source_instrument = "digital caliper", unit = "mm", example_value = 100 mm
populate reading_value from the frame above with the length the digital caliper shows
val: 8.19 mm
